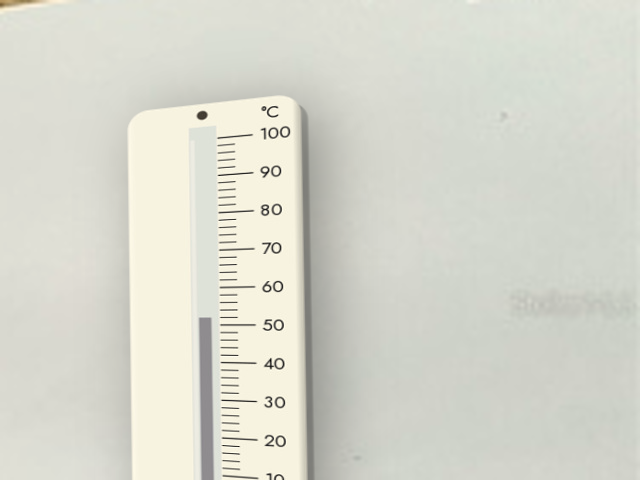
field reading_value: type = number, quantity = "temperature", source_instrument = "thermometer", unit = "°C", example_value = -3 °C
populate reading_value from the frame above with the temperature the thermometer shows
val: 52 °C
